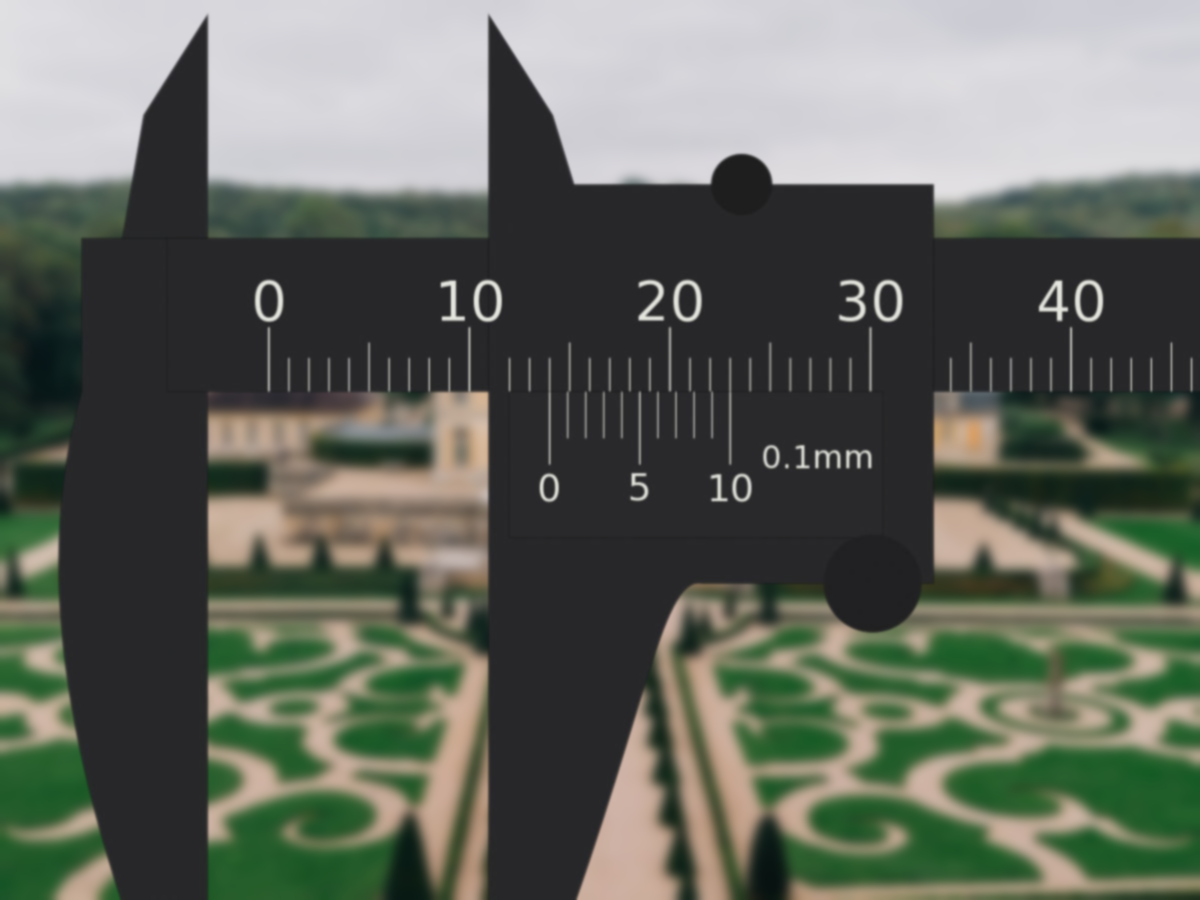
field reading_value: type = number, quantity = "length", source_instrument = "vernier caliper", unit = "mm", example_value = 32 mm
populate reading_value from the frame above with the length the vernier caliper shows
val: 14.0 mm
